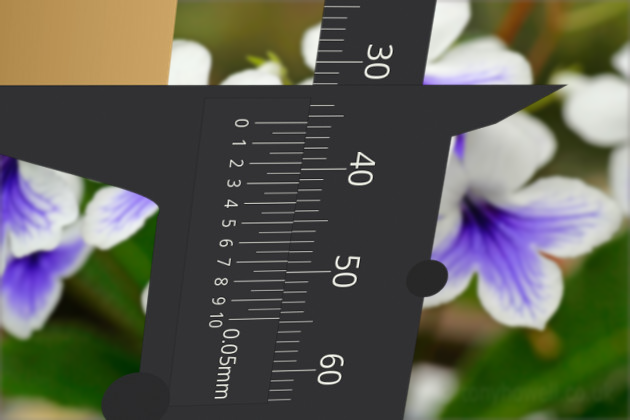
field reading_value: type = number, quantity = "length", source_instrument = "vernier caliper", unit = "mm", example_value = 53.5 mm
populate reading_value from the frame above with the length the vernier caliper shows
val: 35.6 mm
